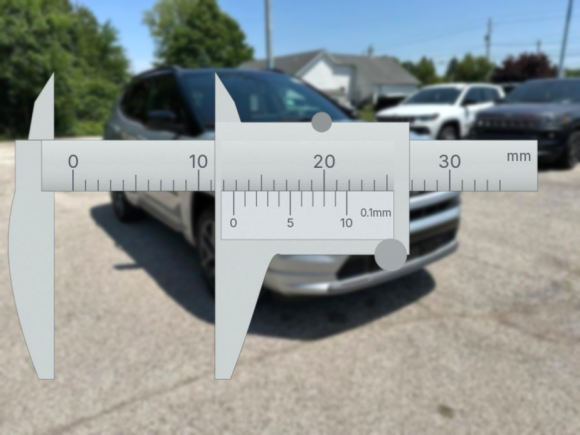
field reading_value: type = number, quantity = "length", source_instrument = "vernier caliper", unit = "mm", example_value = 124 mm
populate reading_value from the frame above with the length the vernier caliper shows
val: 12.8 mm
